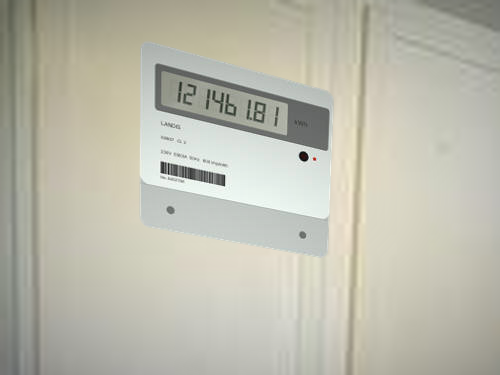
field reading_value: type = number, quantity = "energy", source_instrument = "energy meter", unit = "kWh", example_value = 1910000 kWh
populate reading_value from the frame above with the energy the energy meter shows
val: 121461.81 kWh
